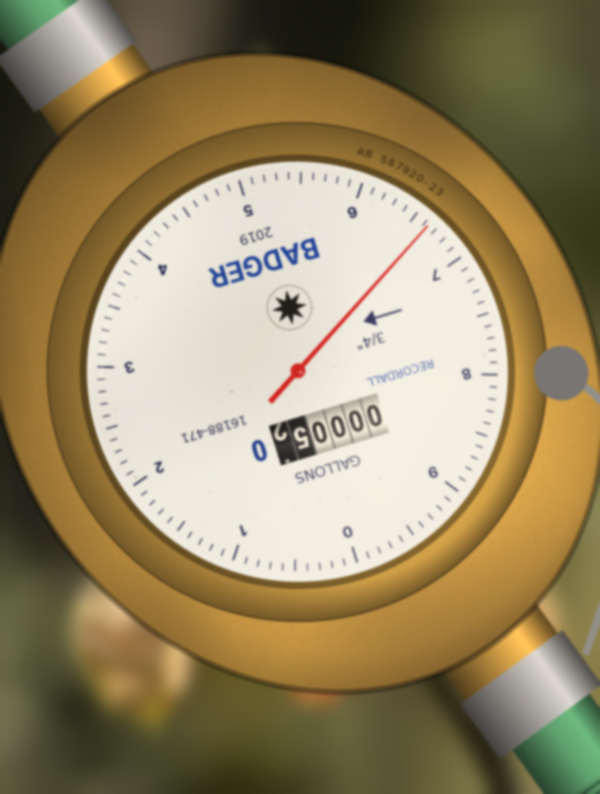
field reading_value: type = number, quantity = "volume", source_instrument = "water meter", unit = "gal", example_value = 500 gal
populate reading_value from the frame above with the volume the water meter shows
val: 516.6 gal
